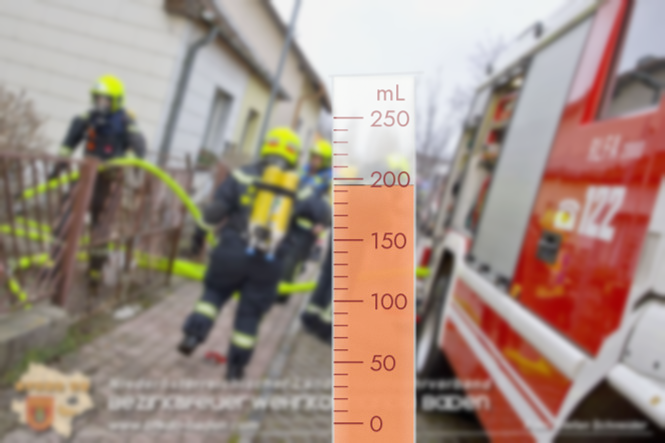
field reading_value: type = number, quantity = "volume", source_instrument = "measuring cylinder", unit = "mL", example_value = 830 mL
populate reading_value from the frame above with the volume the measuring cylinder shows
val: 195 mL
